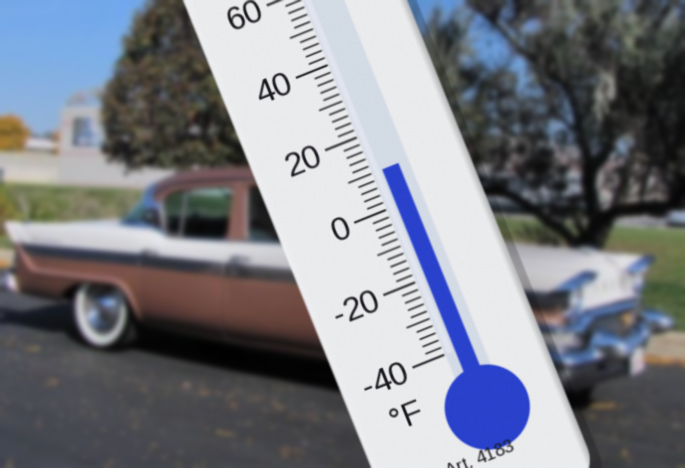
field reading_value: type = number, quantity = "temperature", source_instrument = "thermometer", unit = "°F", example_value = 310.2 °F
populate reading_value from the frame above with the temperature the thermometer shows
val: 10 °F
